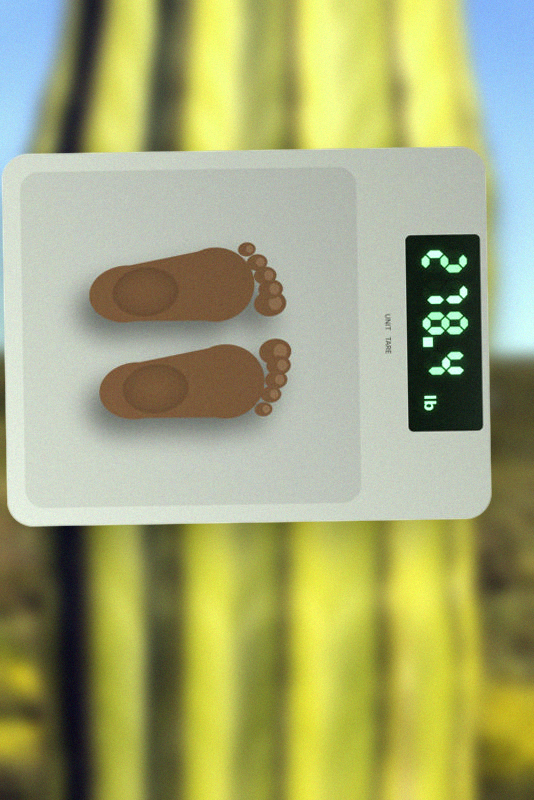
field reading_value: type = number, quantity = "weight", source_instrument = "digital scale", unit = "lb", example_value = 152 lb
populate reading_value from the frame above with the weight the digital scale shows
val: 278.4 lb
